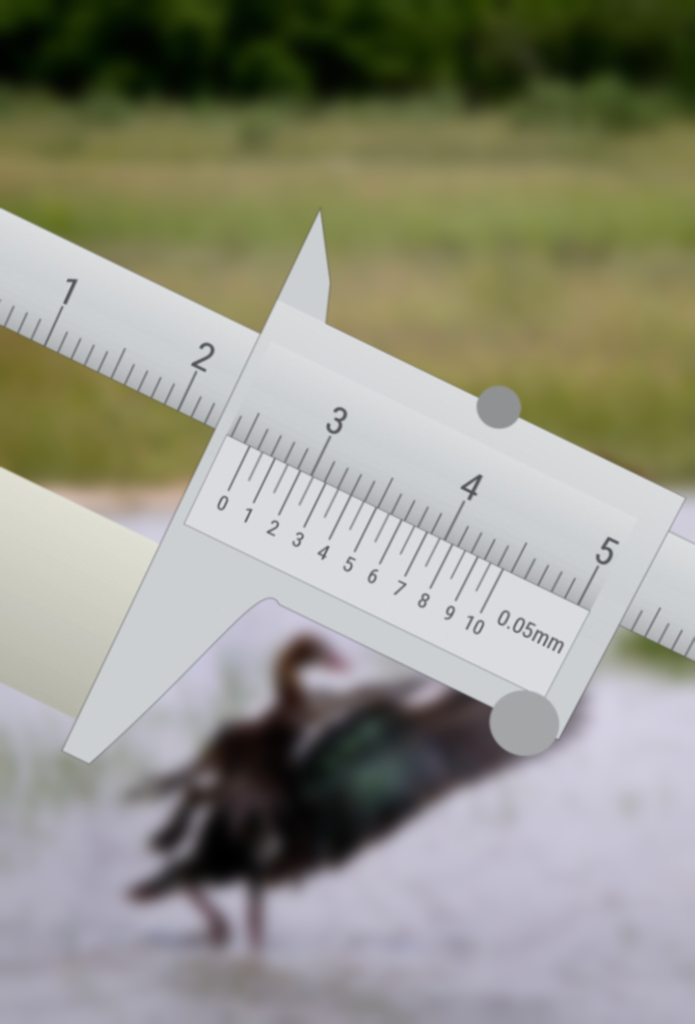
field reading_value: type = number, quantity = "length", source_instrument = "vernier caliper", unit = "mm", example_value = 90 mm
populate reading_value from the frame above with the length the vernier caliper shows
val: 25.4 mm
